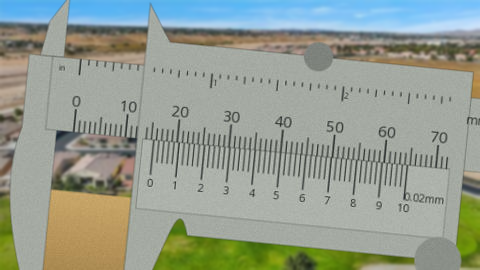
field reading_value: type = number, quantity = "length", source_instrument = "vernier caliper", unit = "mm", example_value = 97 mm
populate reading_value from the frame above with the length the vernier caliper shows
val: 15.5 mm
